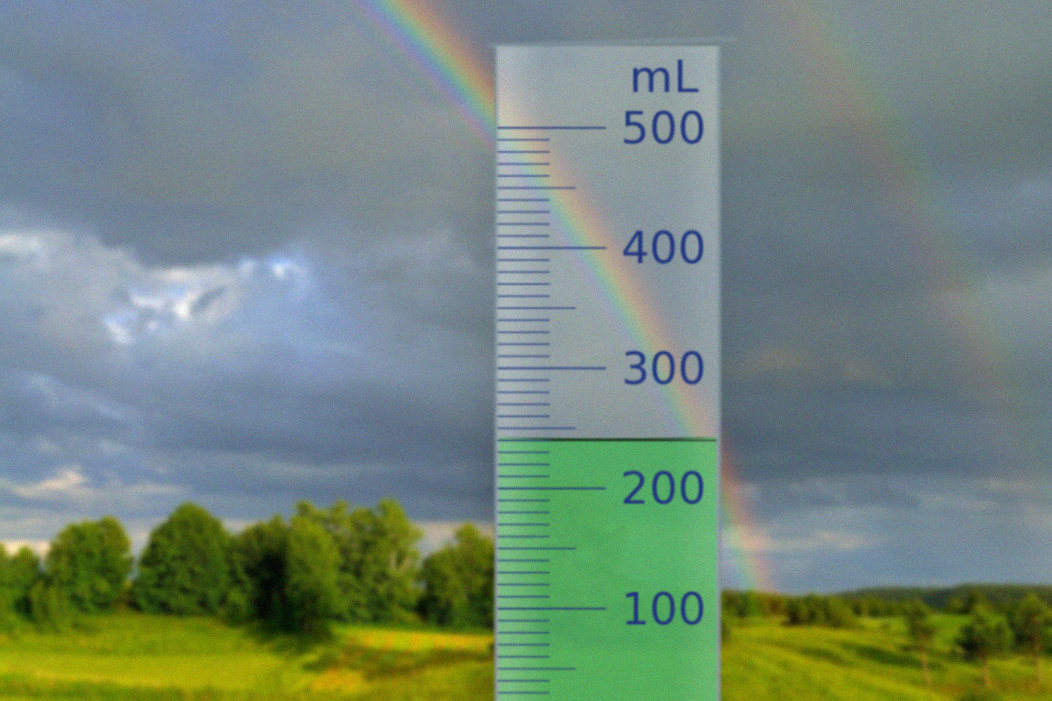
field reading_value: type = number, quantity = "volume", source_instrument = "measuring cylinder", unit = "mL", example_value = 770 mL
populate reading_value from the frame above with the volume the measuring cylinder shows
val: 240 mL
